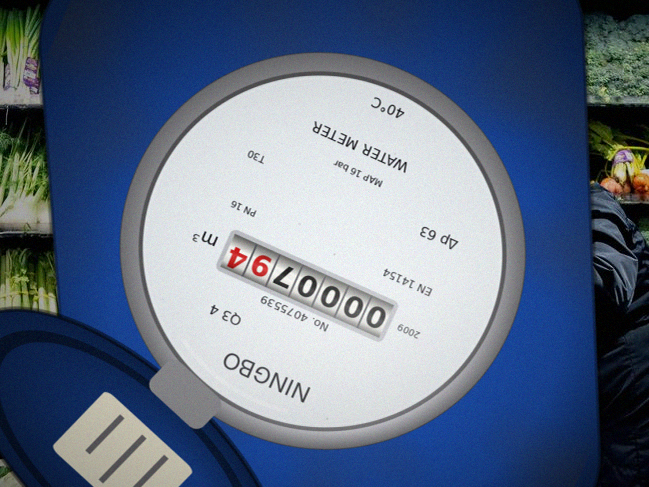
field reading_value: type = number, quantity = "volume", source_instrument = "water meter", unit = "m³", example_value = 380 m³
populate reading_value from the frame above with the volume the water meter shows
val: 7.94 m³
